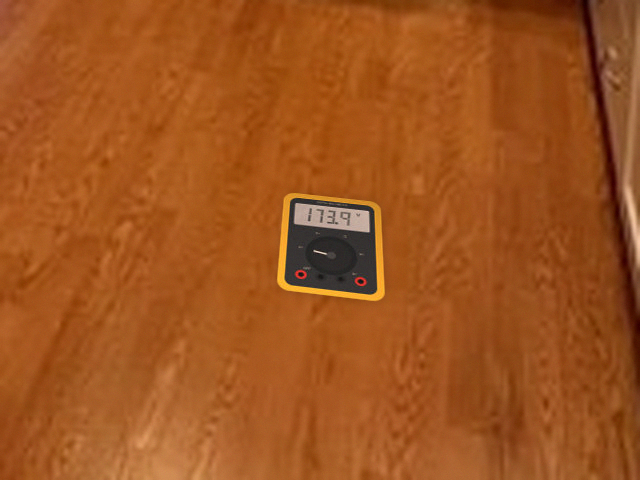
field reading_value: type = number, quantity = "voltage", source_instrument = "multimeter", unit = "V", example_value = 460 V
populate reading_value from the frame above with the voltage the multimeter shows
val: 173.9 V
